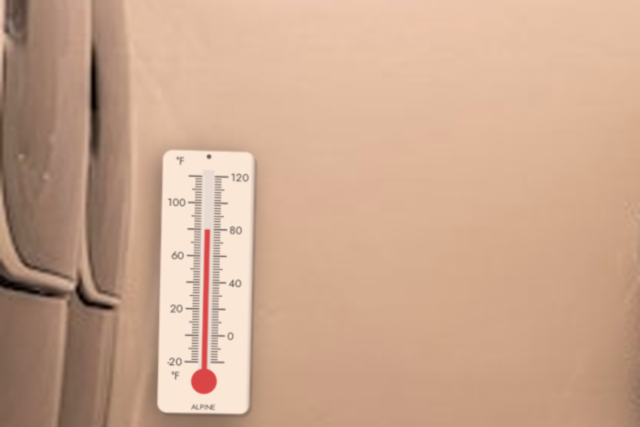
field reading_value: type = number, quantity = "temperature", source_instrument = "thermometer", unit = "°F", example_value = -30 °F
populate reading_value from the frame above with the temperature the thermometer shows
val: 80 °F
